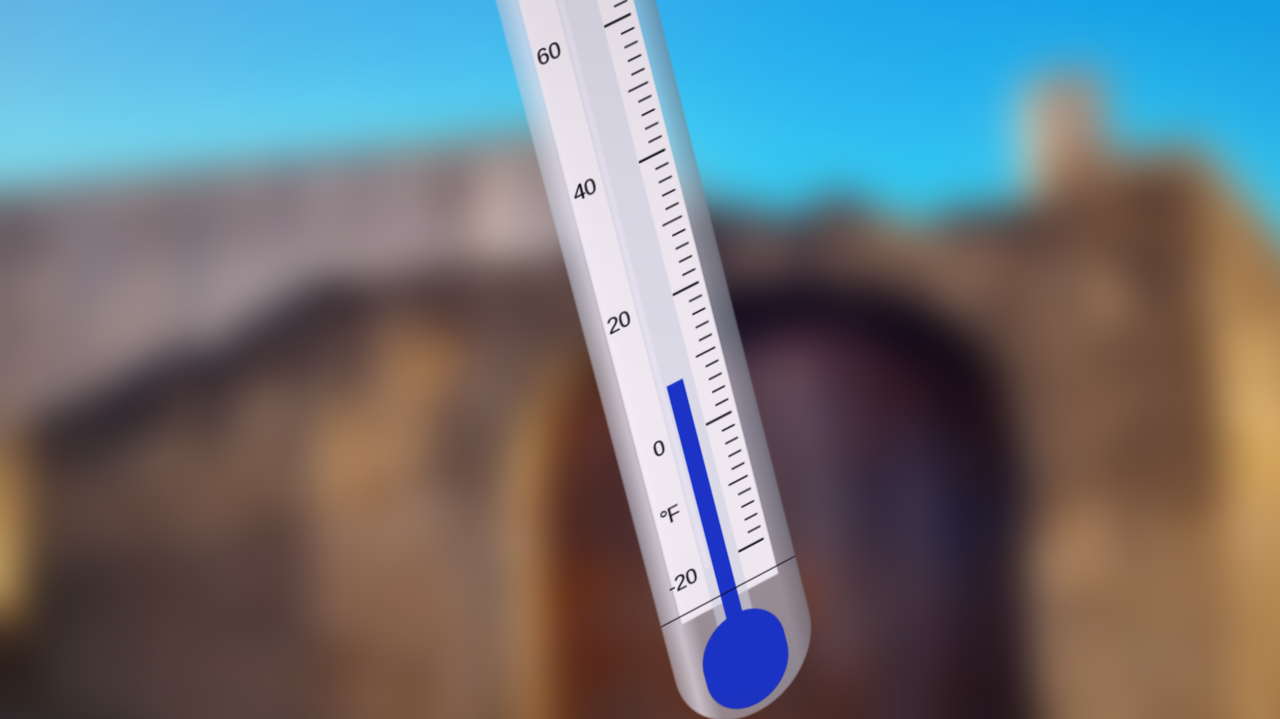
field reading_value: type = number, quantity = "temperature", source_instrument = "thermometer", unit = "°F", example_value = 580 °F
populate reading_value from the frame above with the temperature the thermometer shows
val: 8 °F
